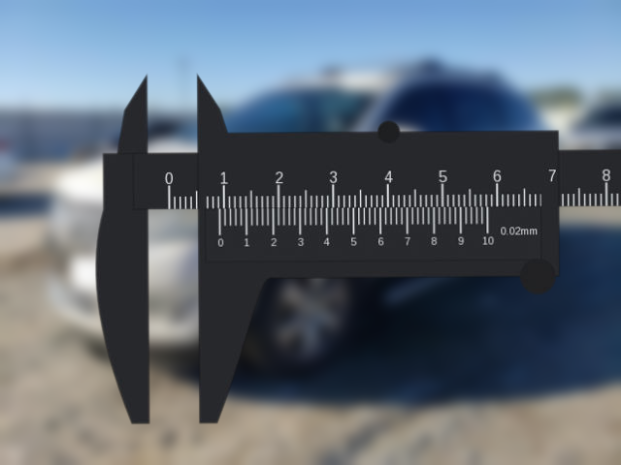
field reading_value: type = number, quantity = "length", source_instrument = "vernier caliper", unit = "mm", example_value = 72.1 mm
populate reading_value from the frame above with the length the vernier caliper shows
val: 9.2 mm
